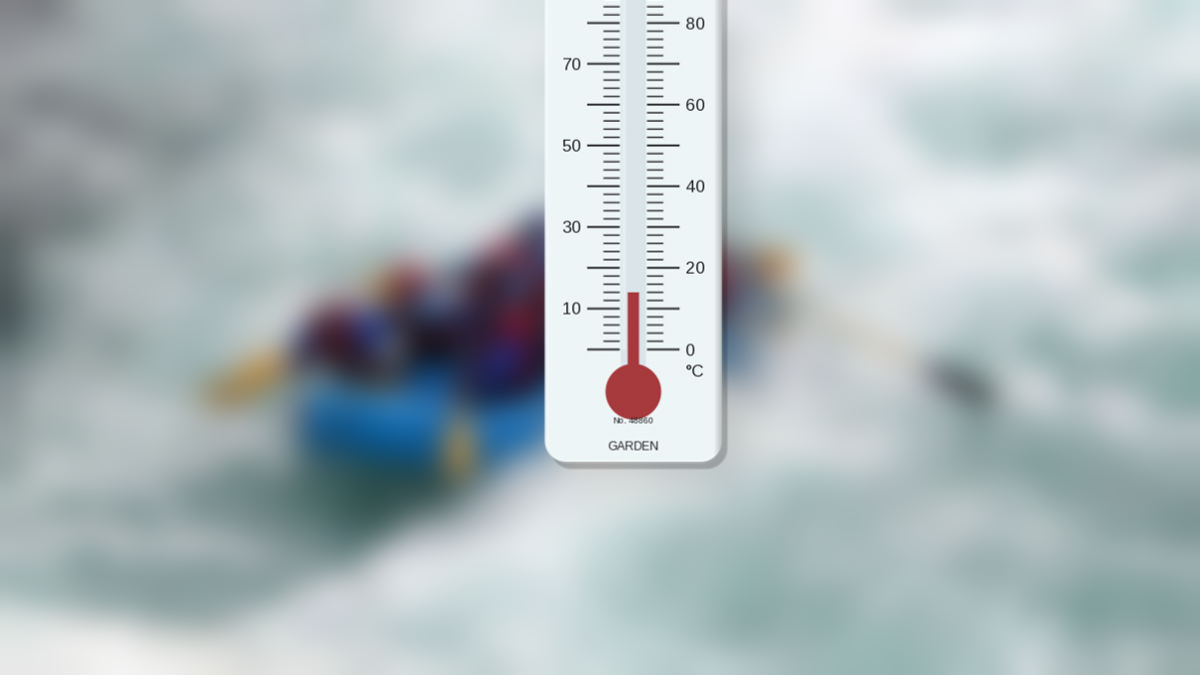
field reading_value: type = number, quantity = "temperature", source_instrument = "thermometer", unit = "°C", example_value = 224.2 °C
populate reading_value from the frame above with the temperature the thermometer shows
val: 14 °C
